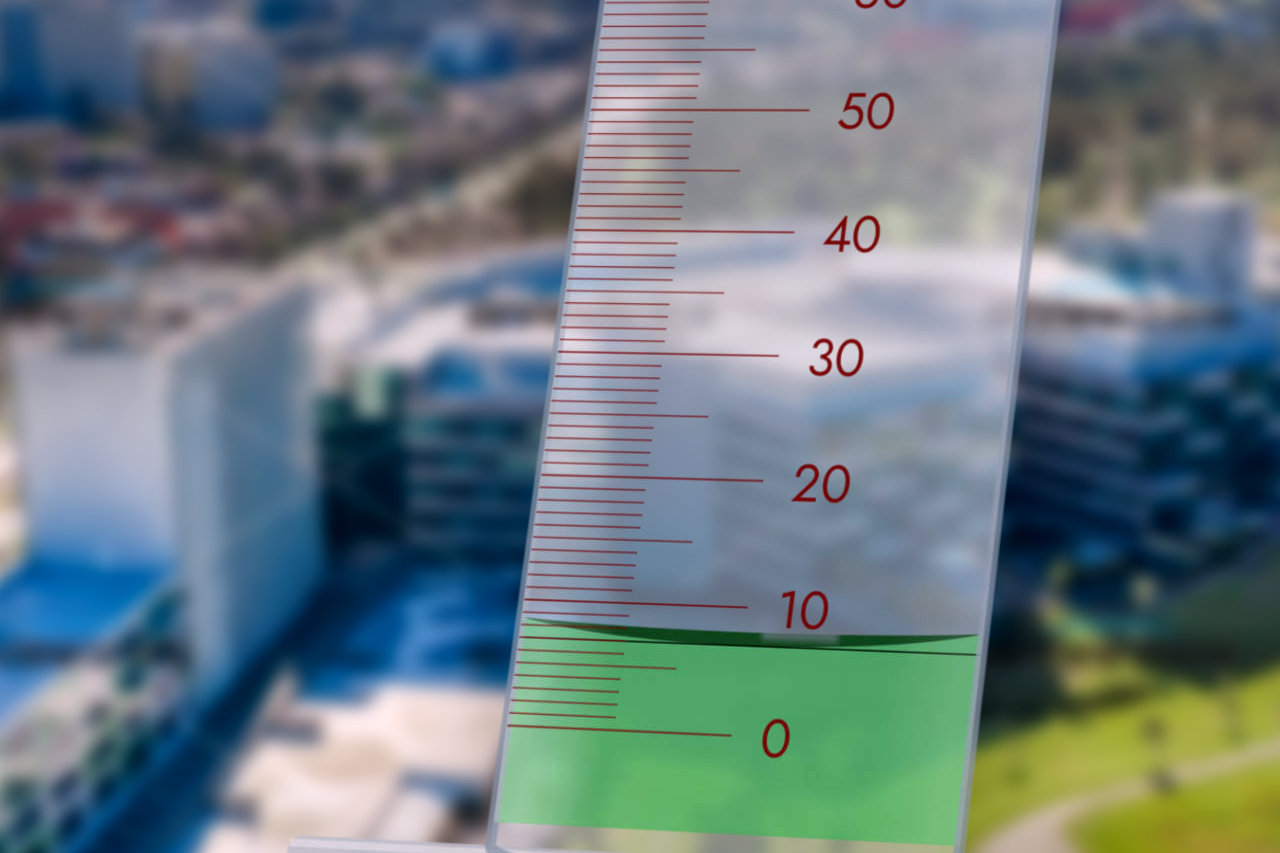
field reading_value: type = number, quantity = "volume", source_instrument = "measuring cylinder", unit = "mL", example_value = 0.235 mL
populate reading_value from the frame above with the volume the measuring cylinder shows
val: 7 mL
